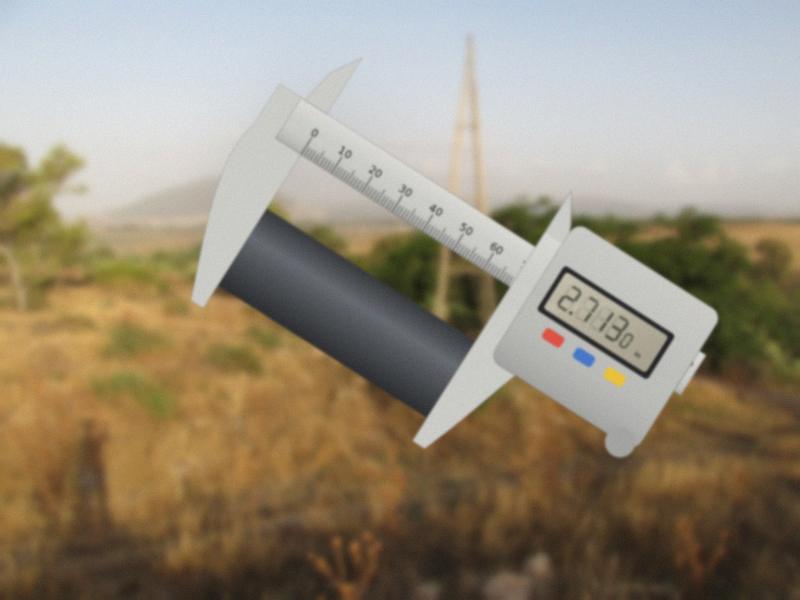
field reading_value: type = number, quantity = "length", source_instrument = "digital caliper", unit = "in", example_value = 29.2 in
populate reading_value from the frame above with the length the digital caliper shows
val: 2.7130 in
